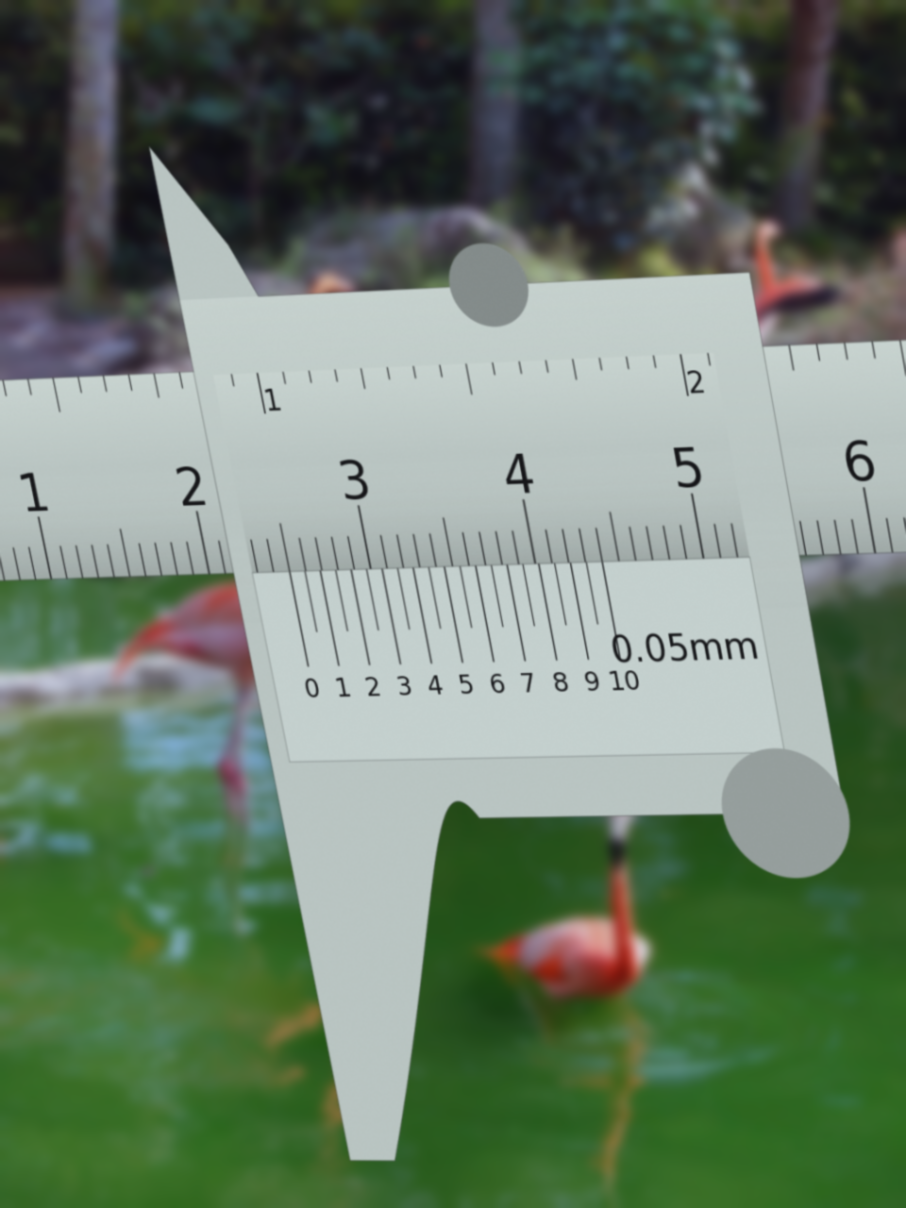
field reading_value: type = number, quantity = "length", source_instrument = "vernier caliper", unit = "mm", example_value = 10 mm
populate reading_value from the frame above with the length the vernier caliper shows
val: 25.0 mm
